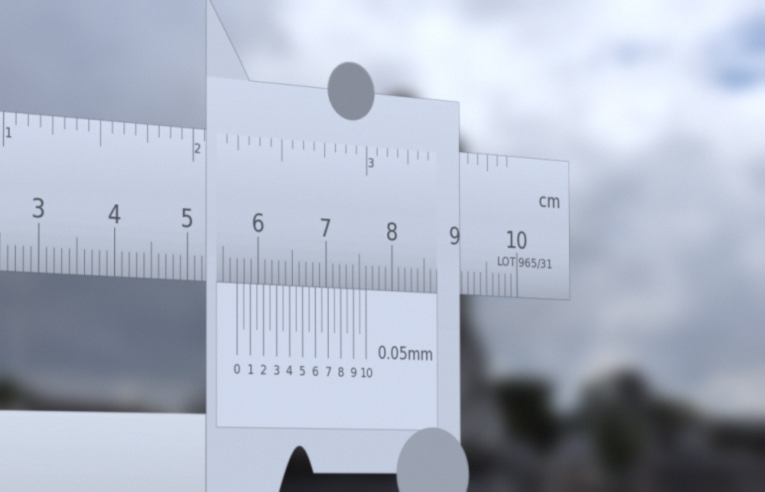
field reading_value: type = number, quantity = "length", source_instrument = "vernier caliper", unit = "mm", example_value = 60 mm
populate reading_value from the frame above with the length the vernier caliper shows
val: 57.0 mm
